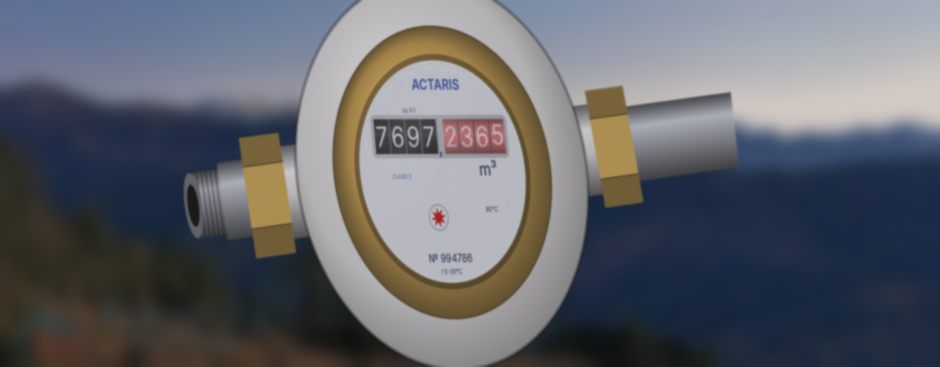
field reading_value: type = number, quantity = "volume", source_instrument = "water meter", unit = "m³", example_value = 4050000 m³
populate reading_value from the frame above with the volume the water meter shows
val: 7697.2365 m³
